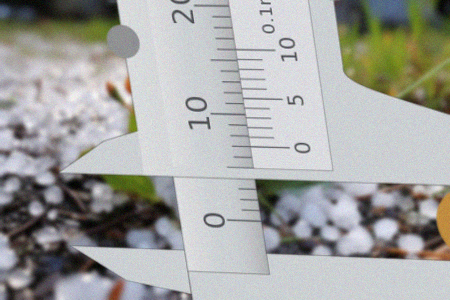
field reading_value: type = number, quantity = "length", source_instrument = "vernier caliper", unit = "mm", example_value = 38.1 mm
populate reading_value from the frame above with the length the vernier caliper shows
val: 7.0 mm
